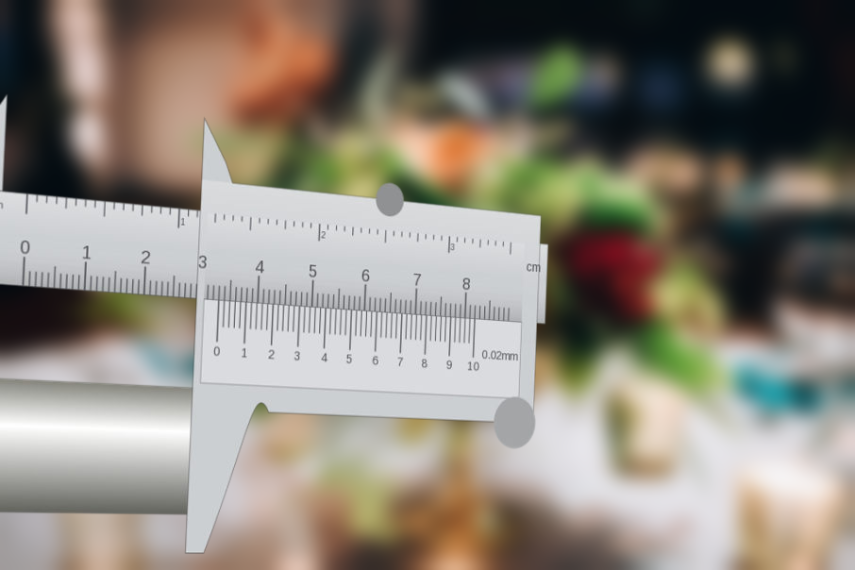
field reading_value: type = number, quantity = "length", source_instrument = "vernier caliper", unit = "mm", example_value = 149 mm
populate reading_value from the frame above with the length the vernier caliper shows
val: 33.0 mm
